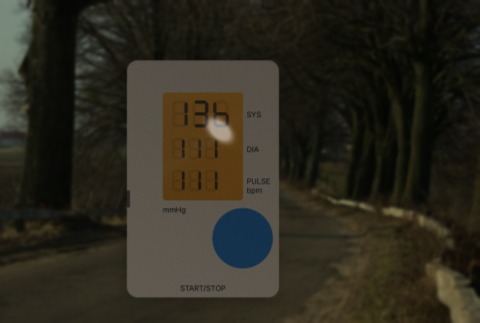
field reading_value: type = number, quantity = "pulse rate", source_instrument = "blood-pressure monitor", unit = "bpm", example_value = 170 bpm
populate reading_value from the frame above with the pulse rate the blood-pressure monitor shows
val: 111 bpm
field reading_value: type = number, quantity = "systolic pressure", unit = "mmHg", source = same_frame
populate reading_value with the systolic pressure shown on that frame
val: 136 mmHg
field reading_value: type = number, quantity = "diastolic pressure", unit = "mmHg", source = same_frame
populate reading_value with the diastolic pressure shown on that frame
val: 111 mmHg
